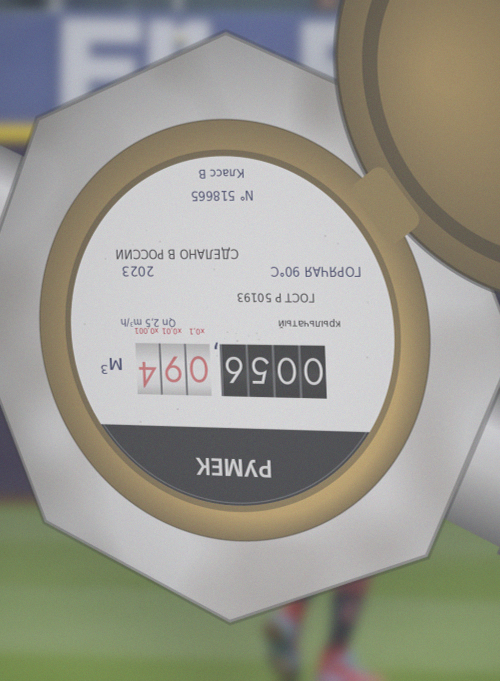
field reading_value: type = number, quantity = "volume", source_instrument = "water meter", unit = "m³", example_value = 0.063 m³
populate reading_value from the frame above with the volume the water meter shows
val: 56.094 m³
